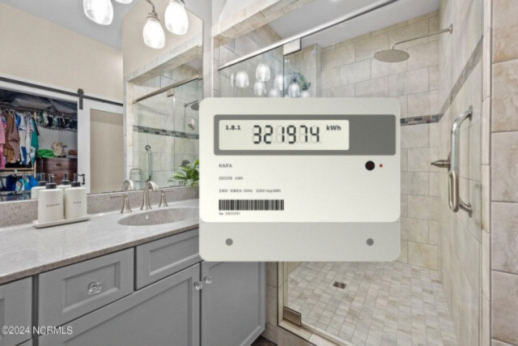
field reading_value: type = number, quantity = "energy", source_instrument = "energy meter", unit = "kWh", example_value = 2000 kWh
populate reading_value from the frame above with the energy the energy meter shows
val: 321974 kWh
